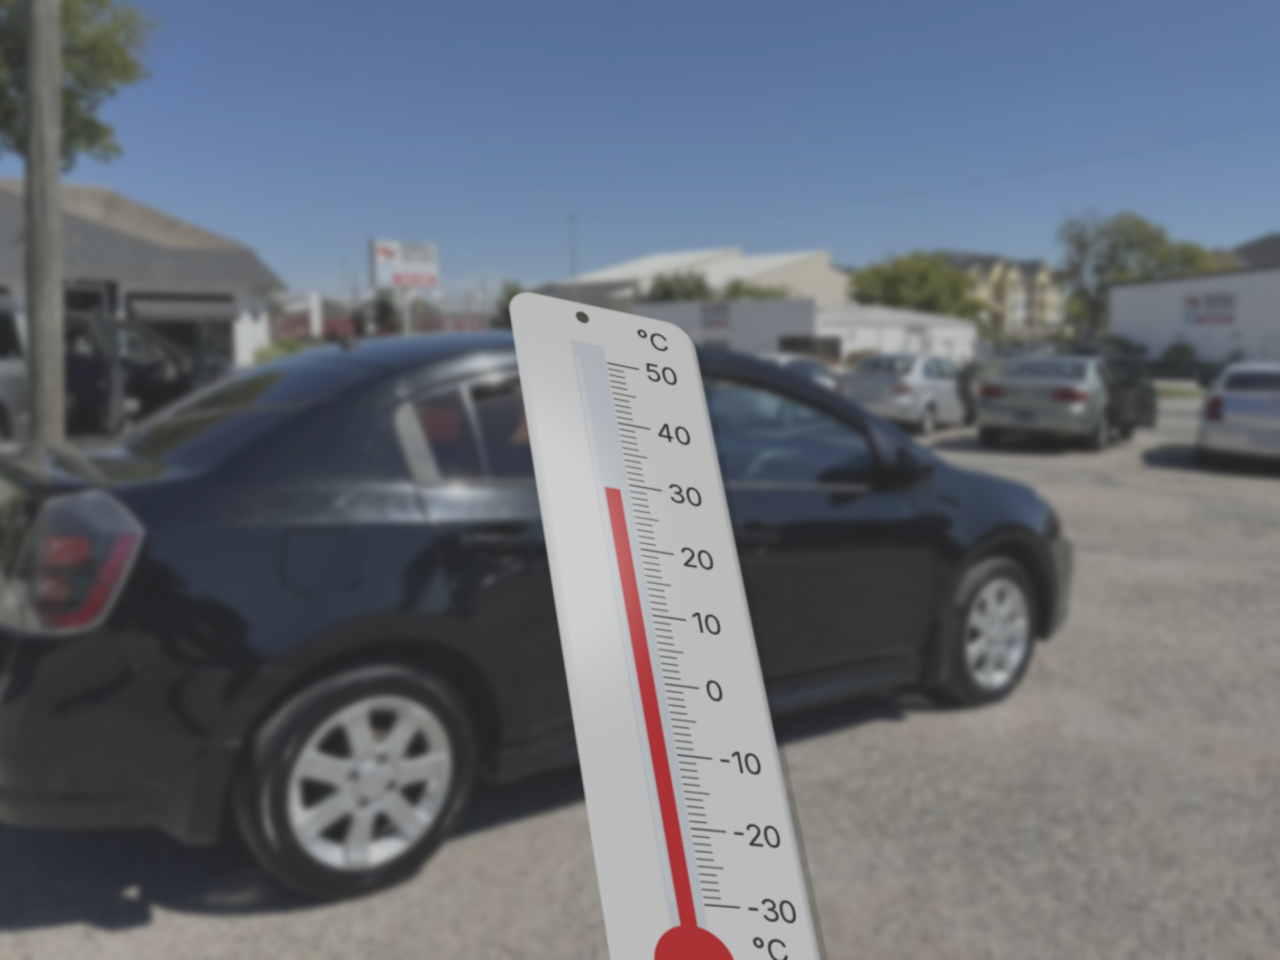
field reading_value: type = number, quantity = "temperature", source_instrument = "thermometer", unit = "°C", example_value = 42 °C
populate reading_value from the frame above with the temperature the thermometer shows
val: 29 °C
